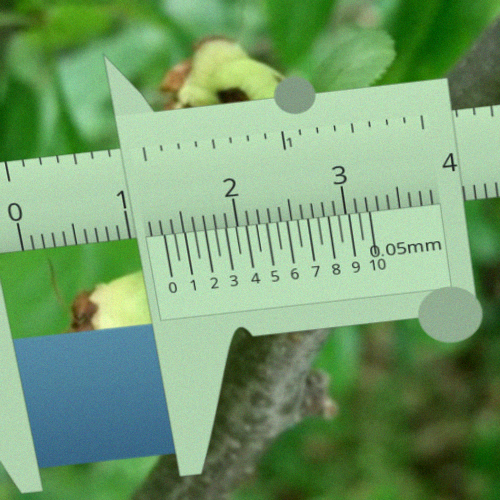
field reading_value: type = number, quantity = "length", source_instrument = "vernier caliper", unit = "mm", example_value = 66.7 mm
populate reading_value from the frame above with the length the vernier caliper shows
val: 13.2 mm
